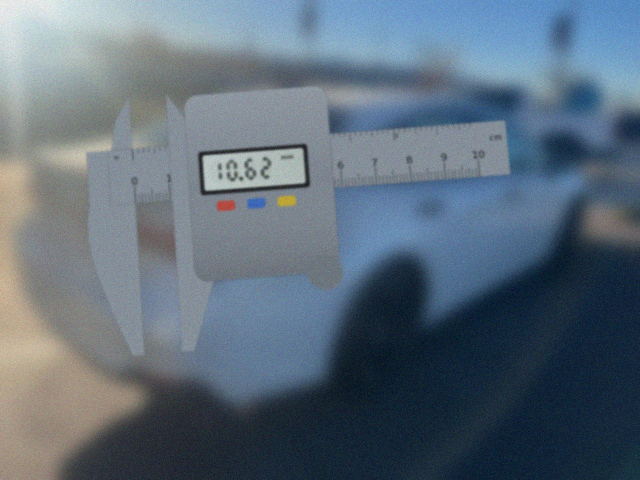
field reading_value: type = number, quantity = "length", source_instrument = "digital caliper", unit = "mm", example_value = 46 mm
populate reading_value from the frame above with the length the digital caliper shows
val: 10.62 mm
